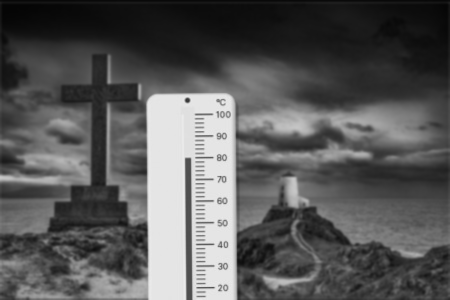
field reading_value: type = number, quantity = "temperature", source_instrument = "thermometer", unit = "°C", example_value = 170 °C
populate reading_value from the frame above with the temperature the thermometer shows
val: 80 °C
